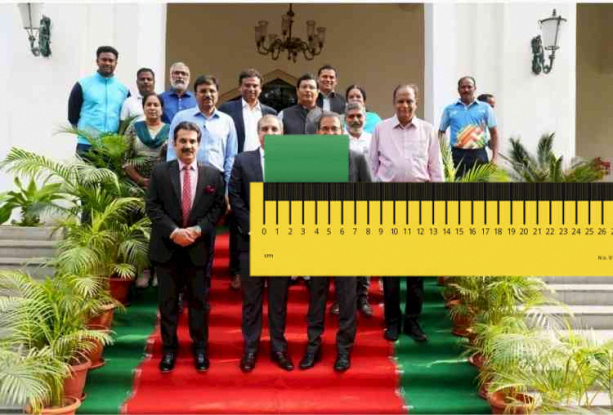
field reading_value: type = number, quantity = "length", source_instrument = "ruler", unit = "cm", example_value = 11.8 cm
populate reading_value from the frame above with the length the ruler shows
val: 6.5 cm
